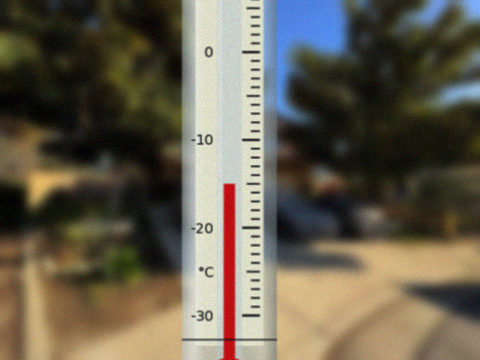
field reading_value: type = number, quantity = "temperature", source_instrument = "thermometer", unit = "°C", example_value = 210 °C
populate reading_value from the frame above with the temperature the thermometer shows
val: -15 °C
